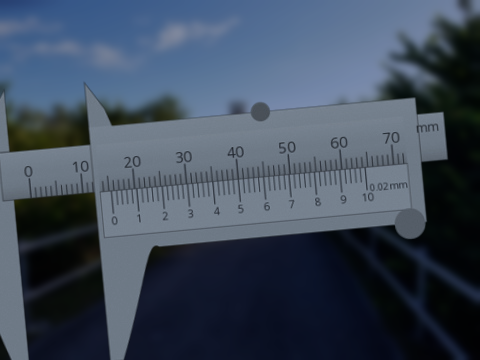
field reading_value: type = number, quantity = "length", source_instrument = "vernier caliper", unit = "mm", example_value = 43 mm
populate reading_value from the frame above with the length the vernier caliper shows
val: 15.5 mm
